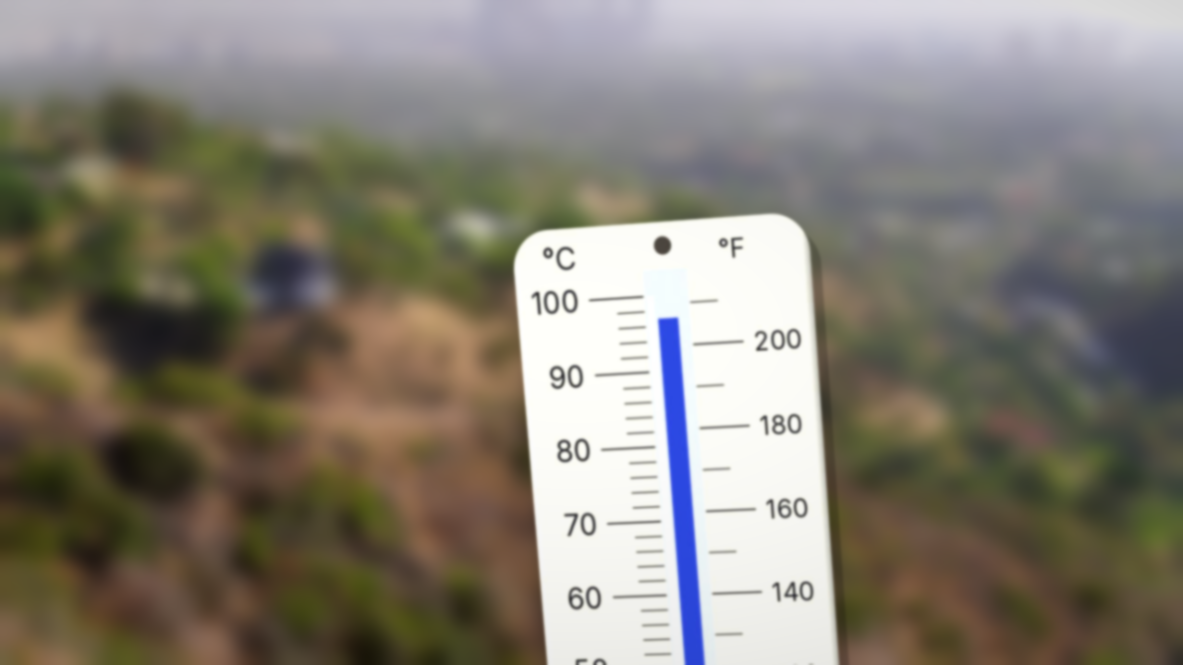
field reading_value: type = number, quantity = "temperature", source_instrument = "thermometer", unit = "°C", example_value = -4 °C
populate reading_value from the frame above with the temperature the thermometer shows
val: 97 °C
